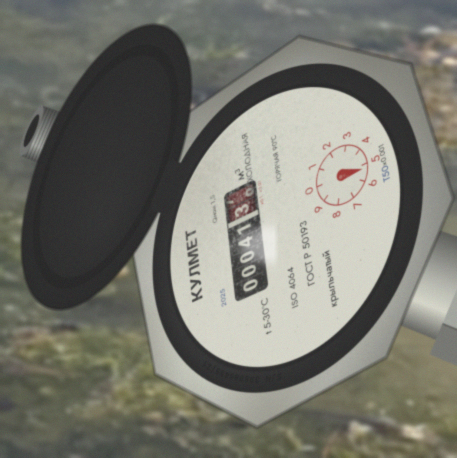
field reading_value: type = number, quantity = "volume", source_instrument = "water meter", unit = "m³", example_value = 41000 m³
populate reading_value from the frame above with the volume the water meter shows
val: 41.375 m³
